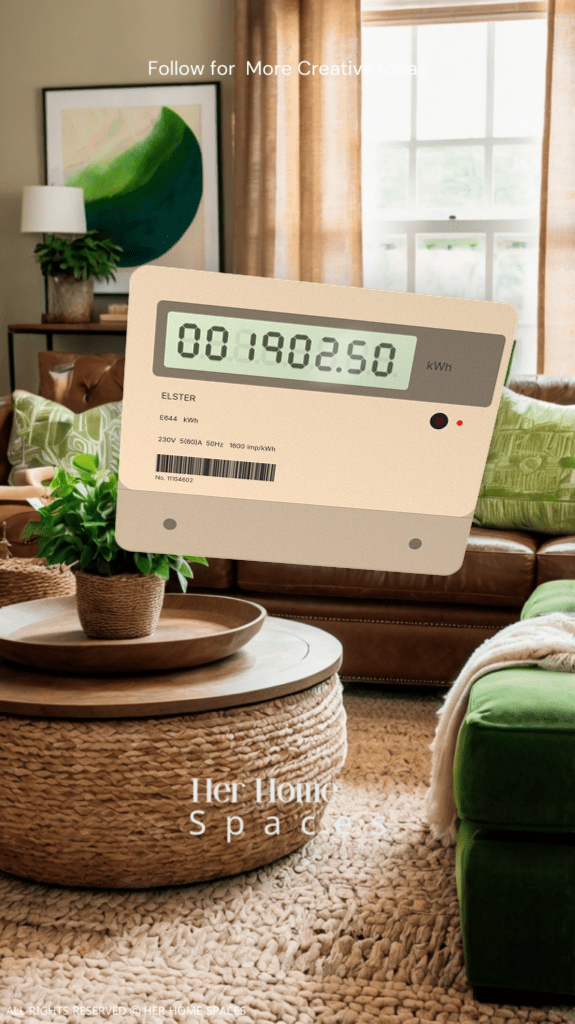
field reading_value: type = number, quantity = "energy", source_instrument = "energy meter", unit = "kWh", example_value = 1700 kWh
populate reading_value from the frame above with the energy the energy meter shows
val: 1902.50 kWh
